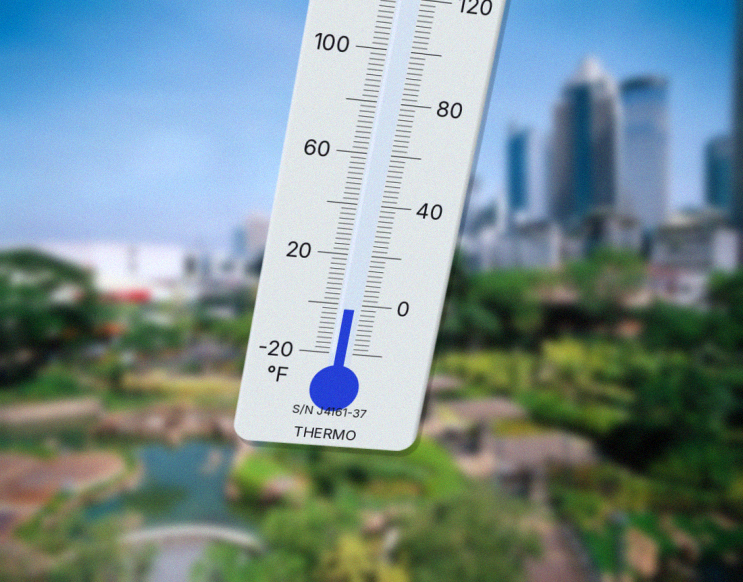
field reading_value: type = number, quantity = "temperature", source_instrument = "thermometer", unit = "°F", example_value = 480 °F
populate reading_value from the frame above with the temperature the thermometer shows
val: -2 °F
